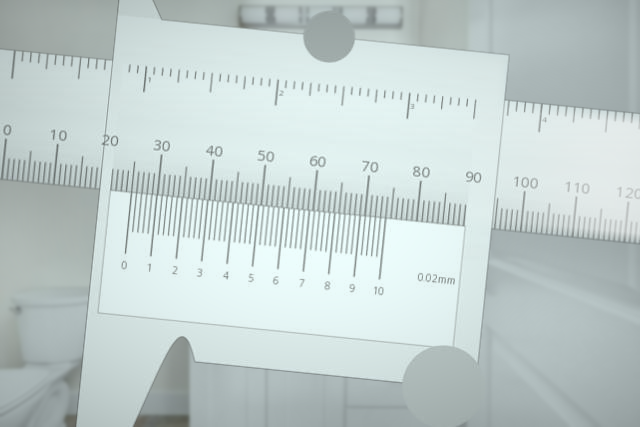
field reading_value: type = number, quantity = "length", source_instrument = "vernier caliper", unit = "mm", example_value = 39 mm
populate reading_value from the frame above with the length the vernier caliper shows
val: 25.0 mm
